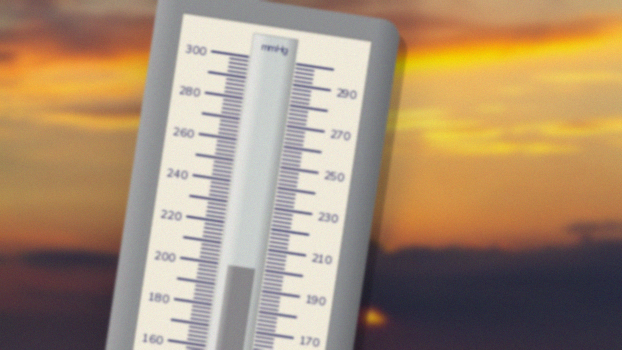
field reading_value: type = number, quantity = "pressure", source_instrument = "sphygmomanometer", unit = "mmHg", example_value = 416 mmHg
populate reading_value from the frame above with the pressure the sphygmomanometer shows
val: 200 mmHg
